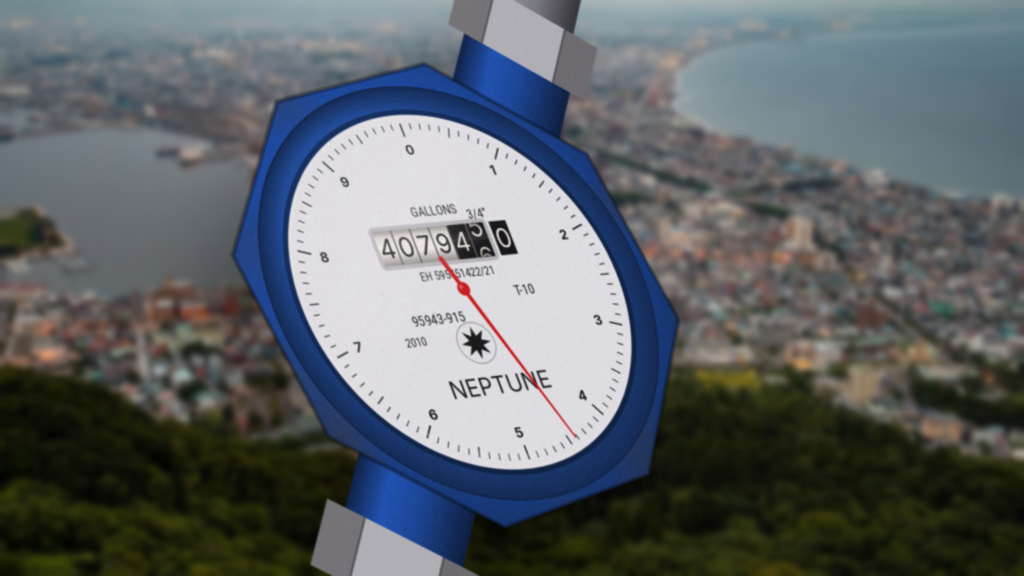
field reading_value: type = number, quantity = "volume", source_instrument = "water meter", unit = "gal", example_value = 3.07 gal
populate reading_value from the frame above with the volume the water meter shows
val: 4079454.4 gal
